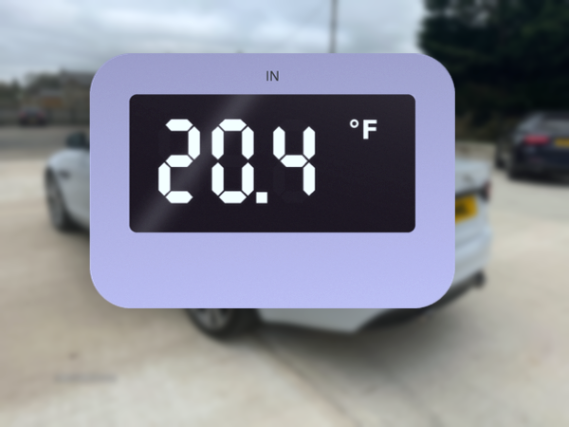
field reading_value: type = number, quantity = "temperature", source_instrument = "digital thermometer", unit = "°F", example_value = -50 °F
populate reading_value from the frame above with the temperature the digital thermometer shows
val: 20.4 °F
